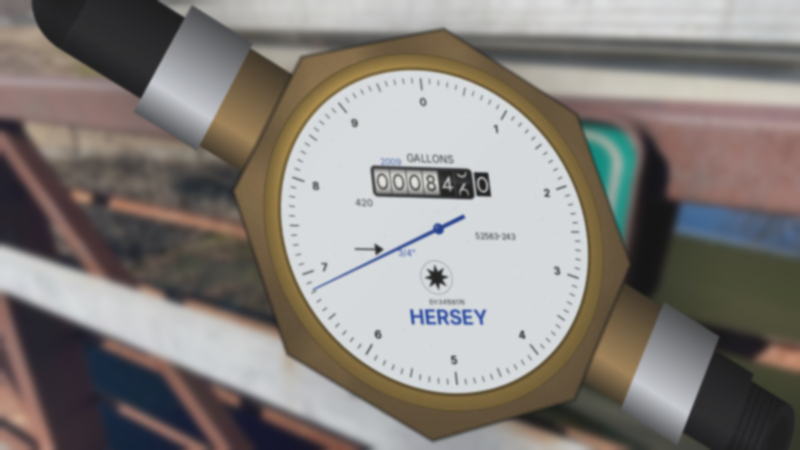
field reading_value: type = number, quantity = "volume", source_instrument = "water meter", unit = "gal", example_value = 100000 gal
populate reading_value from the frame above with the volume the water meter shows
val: 8456.8 gal
